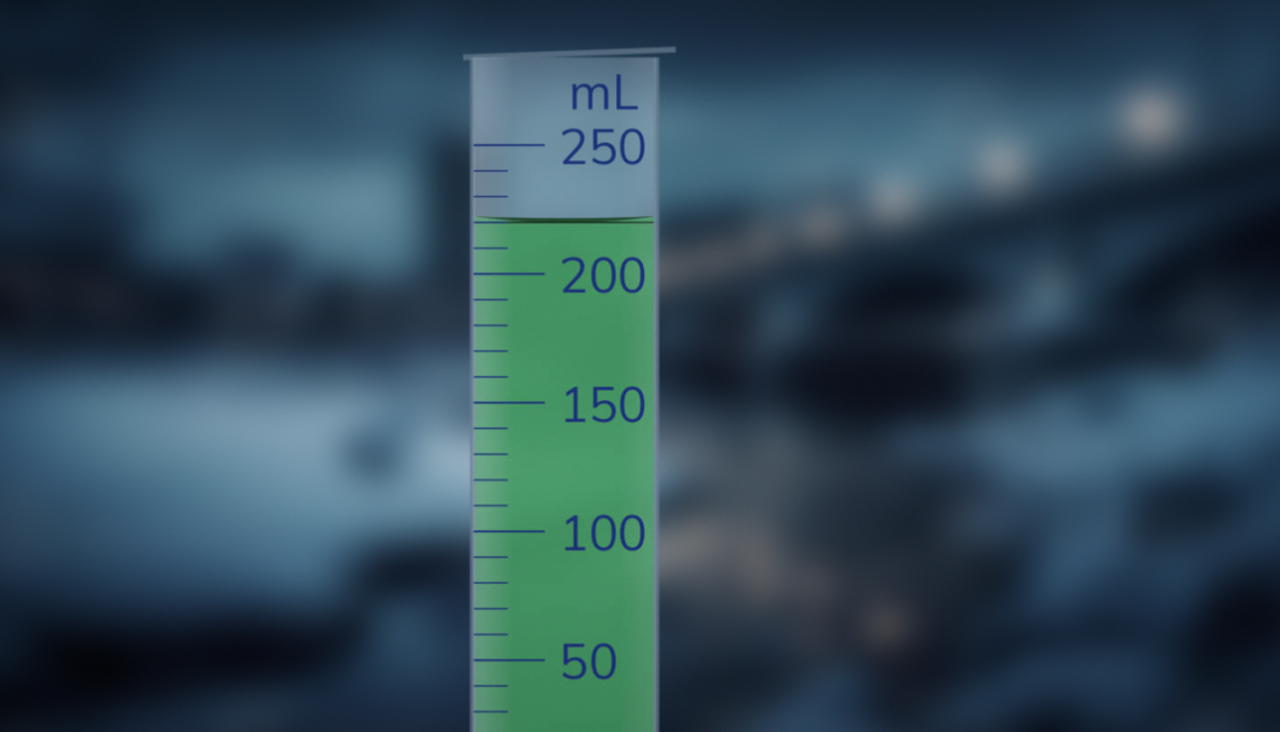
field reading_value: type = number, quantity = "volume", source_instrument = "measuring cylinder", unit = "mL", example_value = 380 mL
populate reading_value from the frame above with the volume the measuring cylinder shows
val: 220 mL
